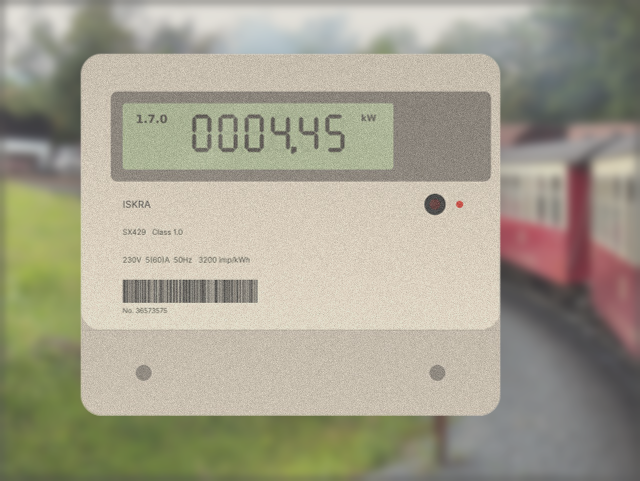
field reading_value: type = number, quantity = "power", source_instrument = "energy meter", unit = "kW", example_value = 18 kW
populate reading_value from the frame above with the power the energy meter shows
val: 4.45 kW
